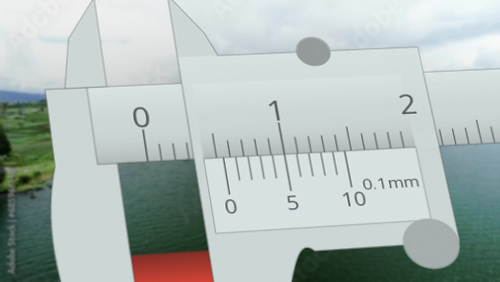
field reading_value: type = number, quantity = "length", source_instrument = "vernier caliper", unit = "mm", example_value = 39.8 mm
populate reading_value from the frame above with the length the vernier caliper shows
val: 5.5 mm
